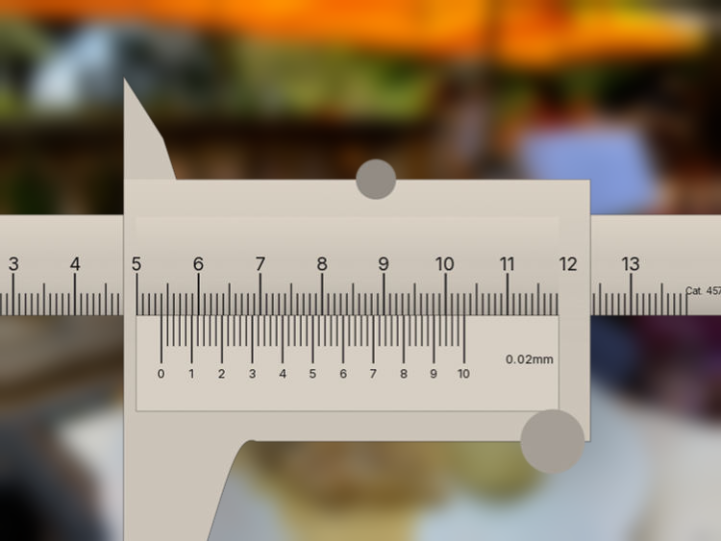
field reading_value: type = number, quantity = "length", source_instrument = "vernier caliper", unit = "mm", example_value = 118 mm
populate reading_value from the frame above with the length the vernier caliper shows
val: 54.0 mm
